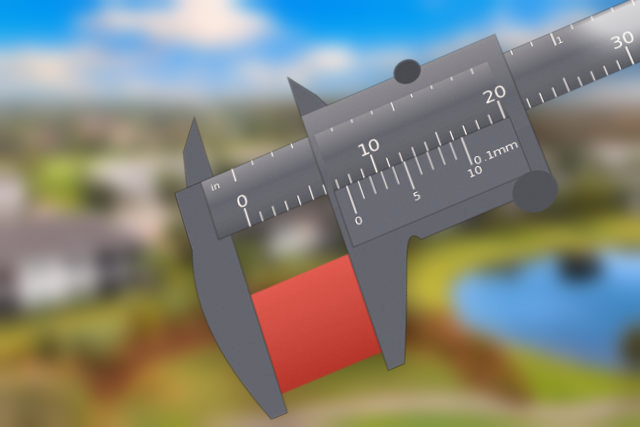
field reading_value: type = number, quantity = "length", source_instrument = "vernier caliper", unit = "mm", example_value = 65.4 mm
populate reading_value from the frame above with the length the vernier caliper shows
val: 7.6 mm
